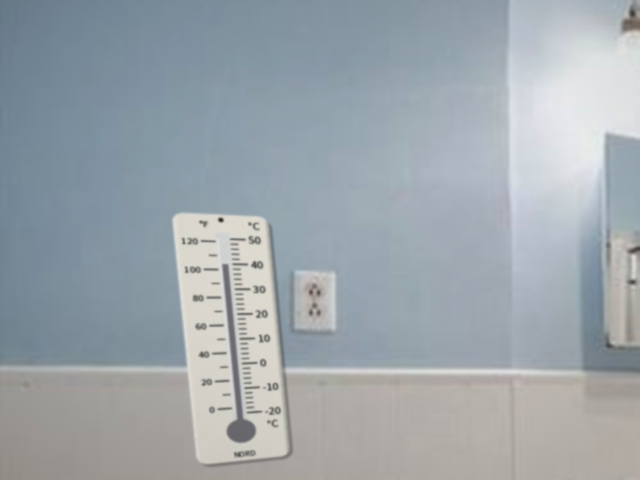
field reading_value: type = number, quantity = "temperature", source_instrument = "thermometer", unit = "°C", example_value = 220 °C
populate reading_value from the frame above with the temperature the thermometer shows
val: 40 °C
